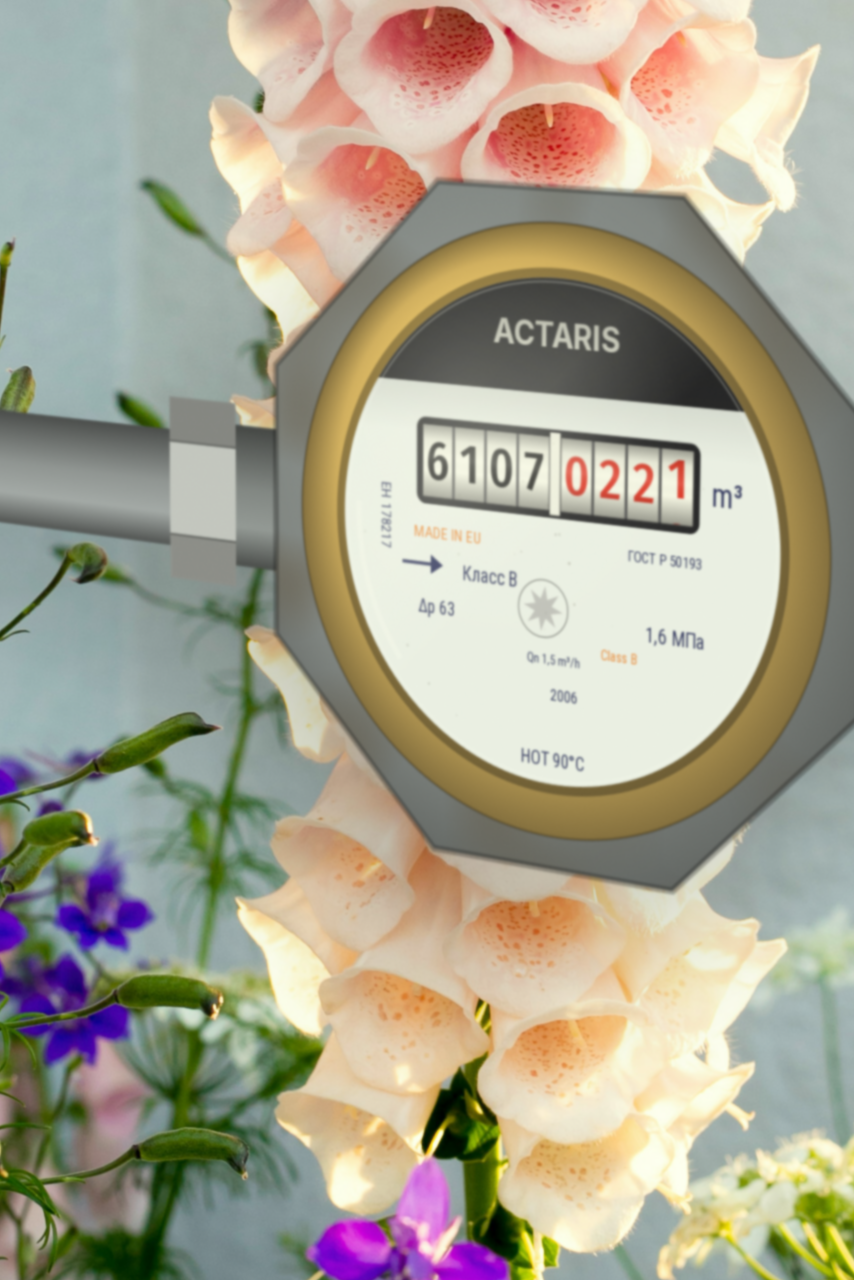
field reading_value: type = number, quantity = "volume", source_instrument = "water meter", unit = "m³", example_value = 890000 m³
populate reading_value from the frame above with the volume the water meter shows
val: 6107.0221 m³
